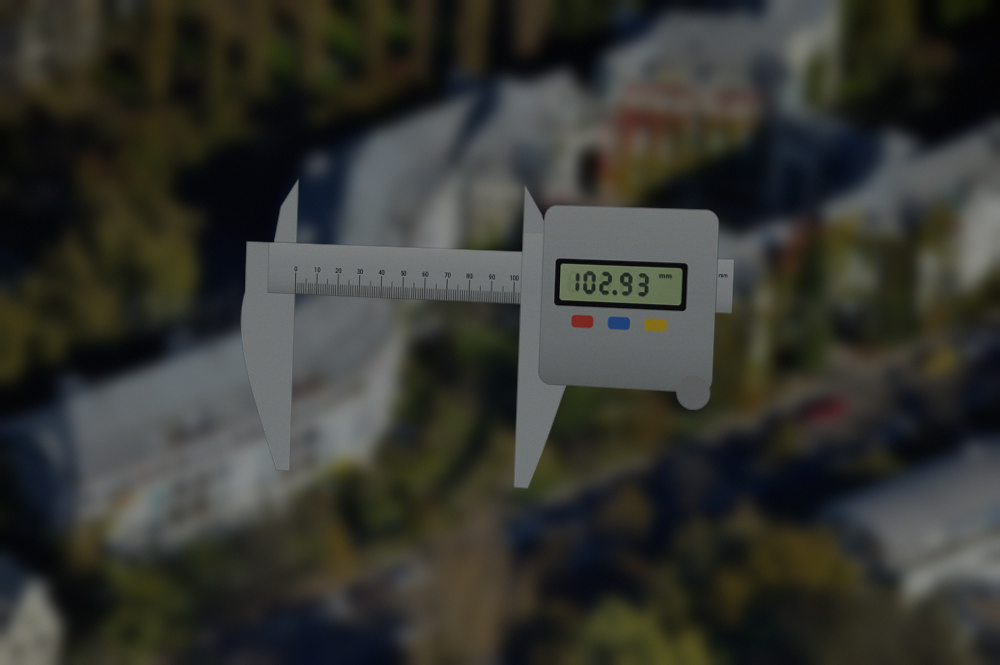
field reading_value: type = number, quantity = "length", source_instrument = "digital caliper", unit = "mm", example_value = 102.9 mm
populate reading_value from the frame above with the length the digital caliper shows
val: 102.93 mm
